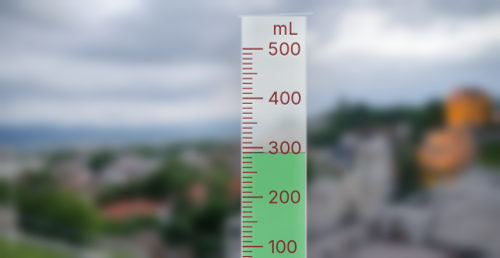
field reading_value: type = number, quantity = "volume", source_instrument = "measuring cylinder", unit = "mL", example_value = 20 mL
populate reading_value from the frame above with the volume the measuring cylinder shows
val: 290 mL
